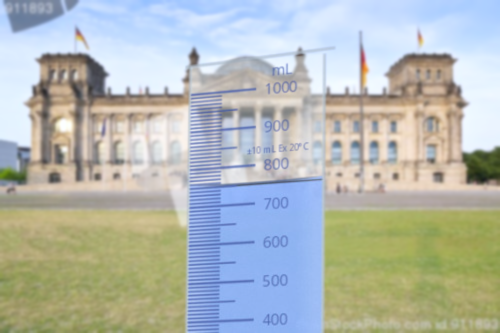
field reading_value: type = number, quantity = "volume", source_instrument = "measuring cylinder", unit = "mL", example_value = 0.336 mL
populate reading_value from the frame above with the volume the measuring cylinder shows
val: 750 mL
